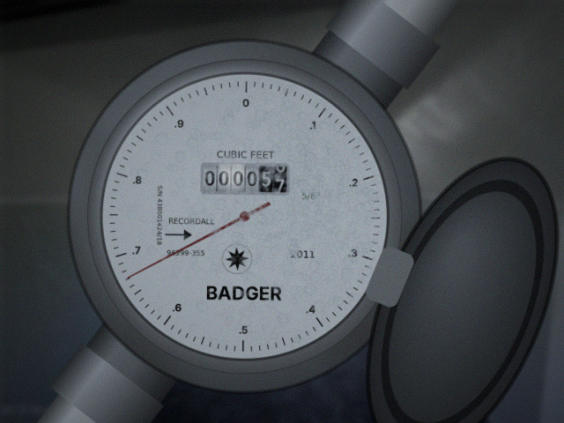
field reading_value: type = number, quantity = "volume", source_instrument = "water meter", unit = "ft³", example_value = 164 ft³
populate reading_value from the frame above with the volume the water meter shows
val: 56.67 ft³
